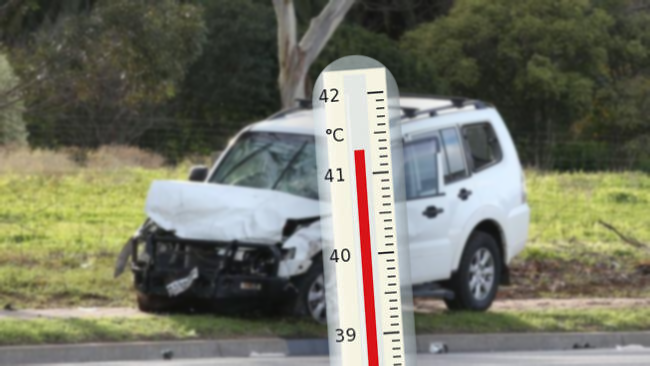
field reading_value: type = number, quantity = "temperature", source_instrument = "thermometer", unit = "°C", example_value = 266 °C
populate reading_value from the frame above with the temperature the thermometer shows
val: 41.3 °C
